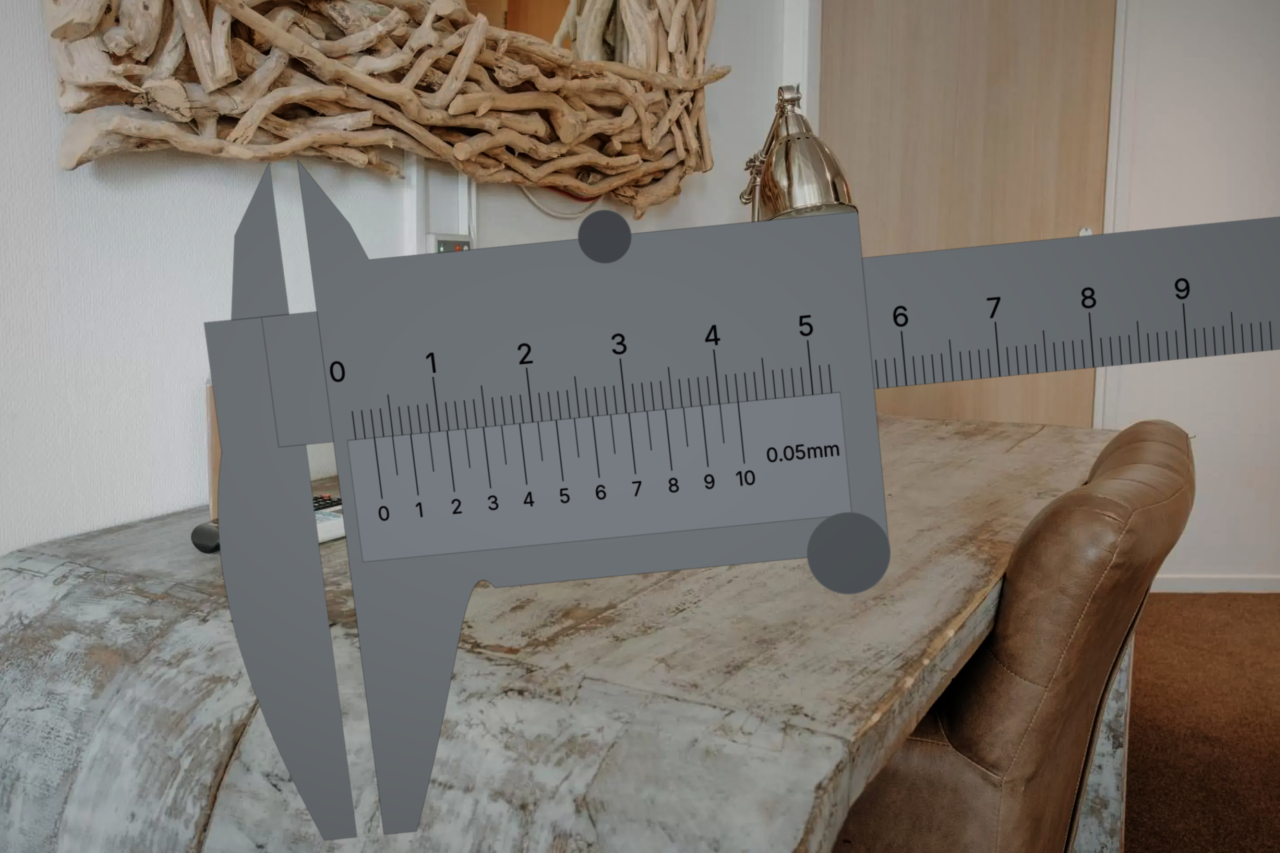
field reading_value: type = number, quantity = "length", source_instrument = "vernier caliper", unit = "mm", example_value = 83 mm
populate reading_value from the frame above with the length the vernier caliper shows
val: 3.0 mm
